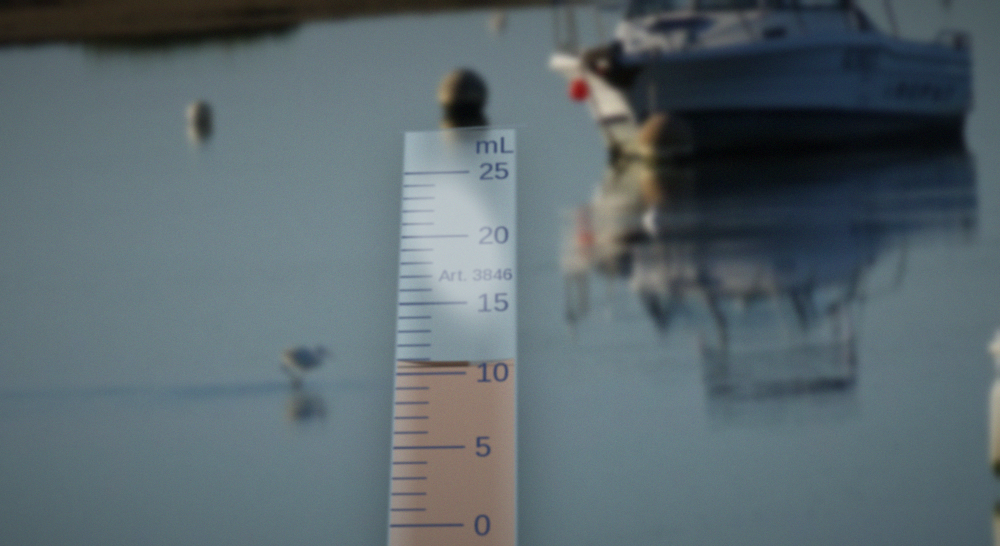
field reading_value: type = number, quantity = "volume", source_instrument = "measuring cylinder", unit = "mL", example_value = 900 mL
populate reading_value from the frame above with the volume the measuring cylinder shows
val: 10.5 mL
